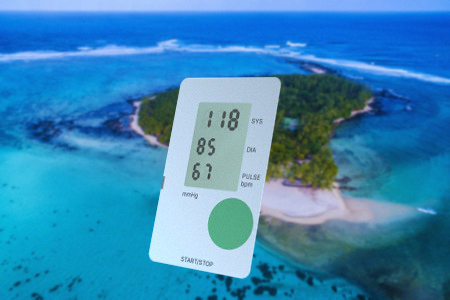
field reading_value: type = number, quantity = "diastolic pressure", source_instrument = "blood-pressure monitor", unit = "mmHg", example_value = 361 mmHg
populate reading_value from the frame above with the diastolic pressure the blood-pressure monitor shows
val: 85 mmHg
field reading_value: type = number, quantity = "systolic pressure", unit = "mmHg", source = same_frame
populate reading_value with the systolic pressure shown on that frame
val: 118 mmHg
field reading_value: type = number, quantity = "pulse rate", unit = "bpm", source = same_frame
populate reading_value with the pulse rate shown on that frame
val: 67 bpm
